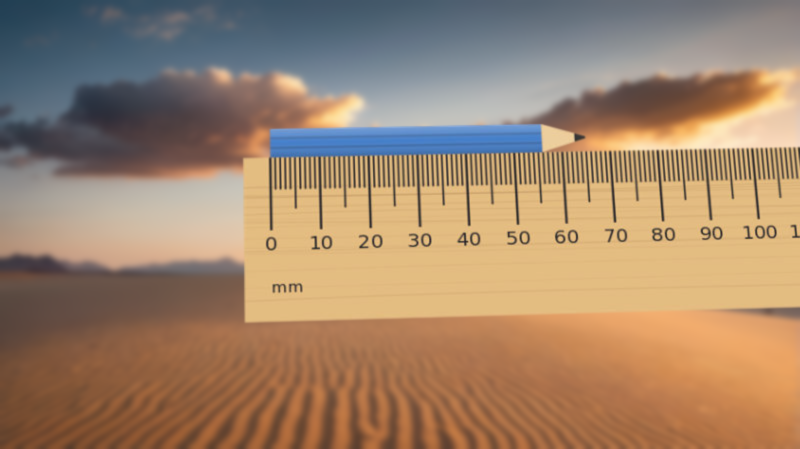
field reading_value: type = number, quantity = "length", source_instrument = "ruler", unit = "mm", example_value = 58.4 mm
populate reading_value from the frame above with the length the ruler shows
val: 65 mm
